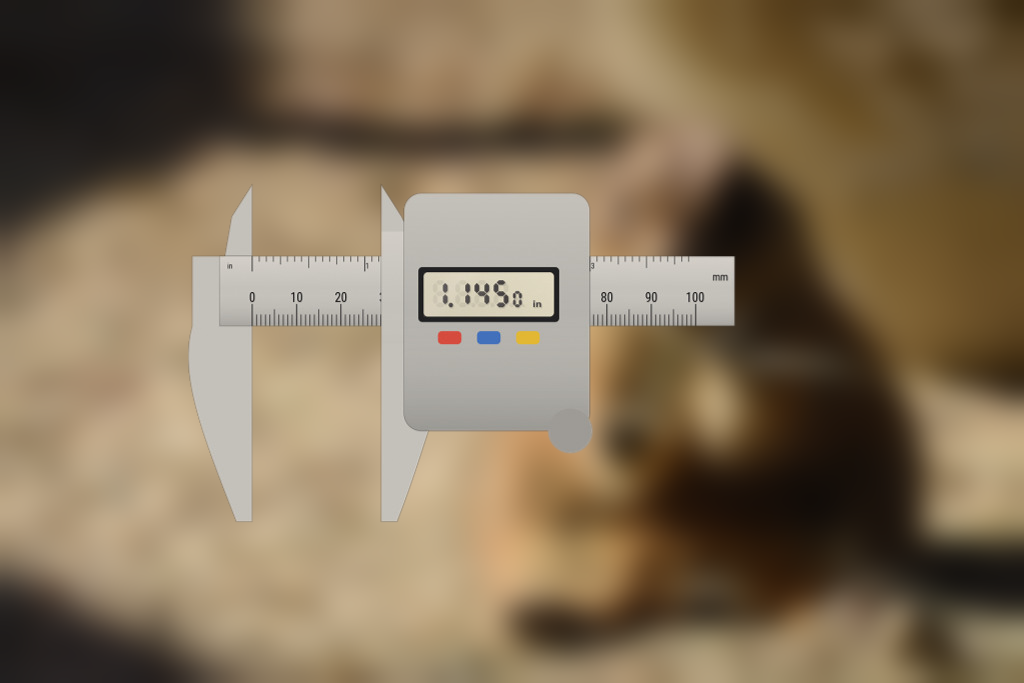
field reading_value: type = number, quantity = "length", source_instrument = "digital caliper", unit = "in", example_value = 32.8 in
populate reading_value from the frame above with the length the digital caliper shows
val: 1.1450 in
